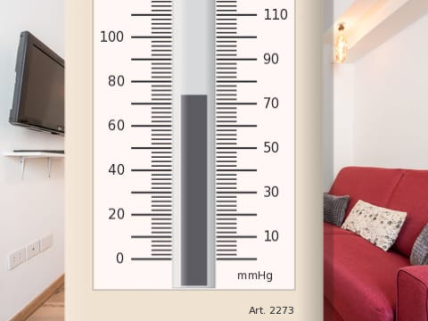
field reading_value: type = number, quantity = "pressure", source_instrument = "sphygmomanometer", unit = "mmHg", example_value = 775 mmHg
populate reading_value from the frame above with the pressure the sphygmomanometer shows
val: 74 mmHg
